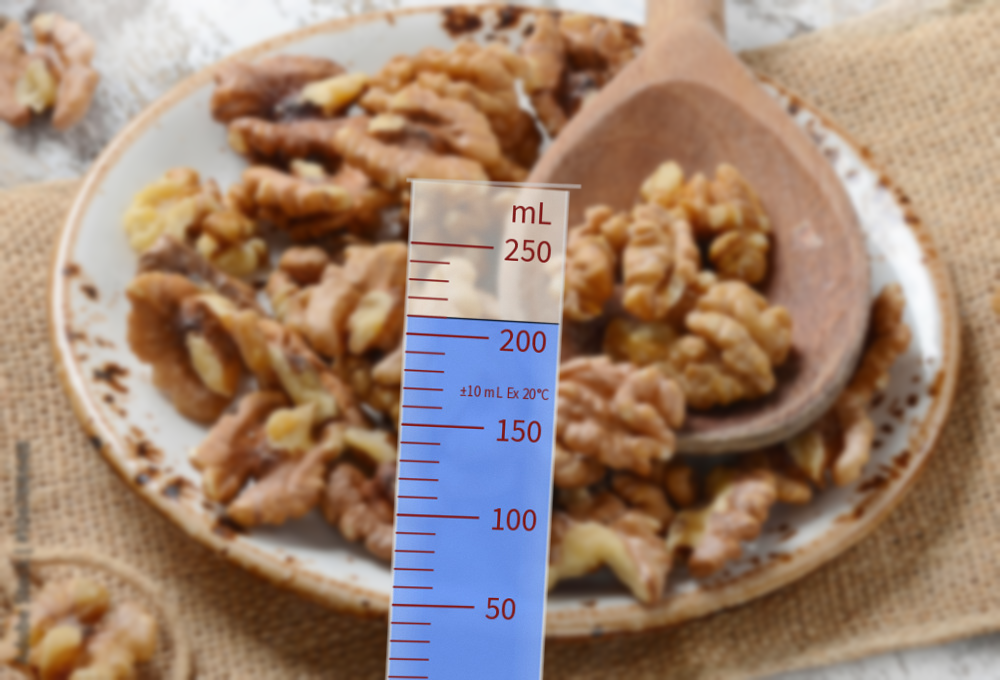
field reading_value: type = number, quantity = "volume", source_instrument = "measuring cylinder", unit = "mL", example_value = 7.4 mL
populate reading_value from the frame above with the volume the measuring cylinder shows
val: 210 mL
